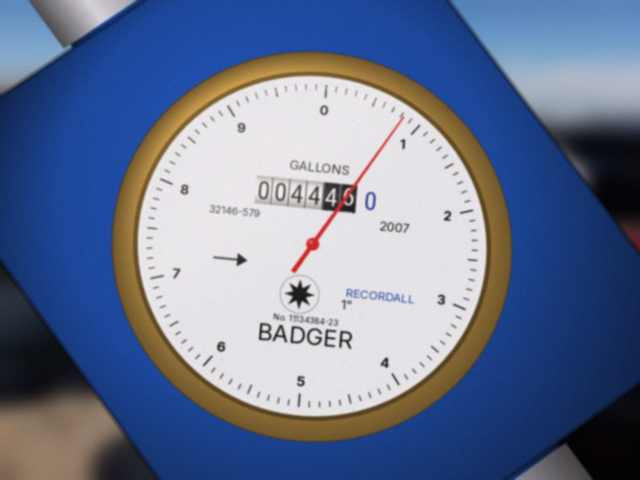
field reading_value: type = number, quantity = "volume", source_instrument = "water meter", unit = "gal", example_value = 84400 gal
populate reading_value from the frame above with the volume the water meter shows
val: 44460.8 gal
